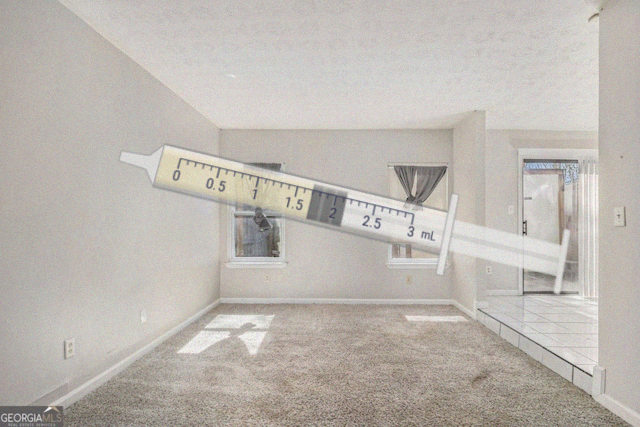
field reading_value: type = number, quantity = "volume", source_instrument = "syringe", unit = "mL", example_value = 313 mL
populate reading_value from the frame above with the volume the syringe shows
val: 1.7 mL
